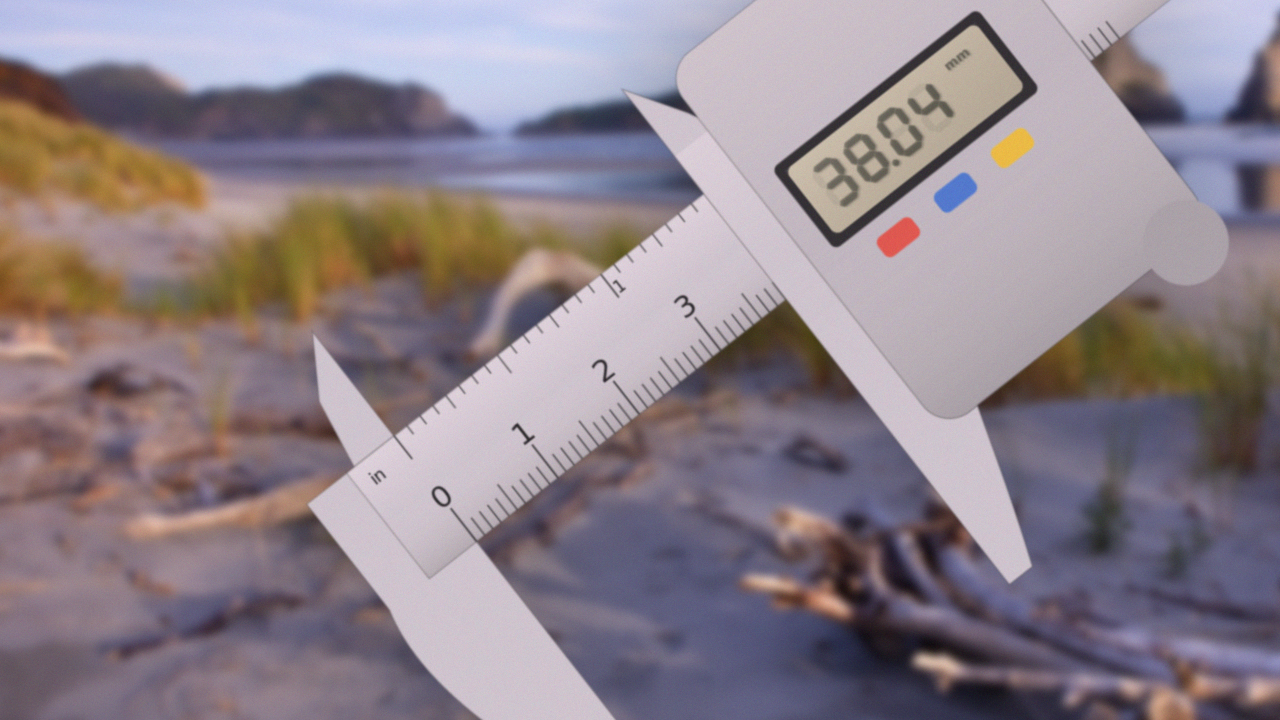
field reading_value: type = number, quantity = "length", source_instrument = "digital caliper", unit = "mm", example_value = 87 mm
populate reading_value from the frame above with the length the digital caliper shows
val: 38.04 mm
